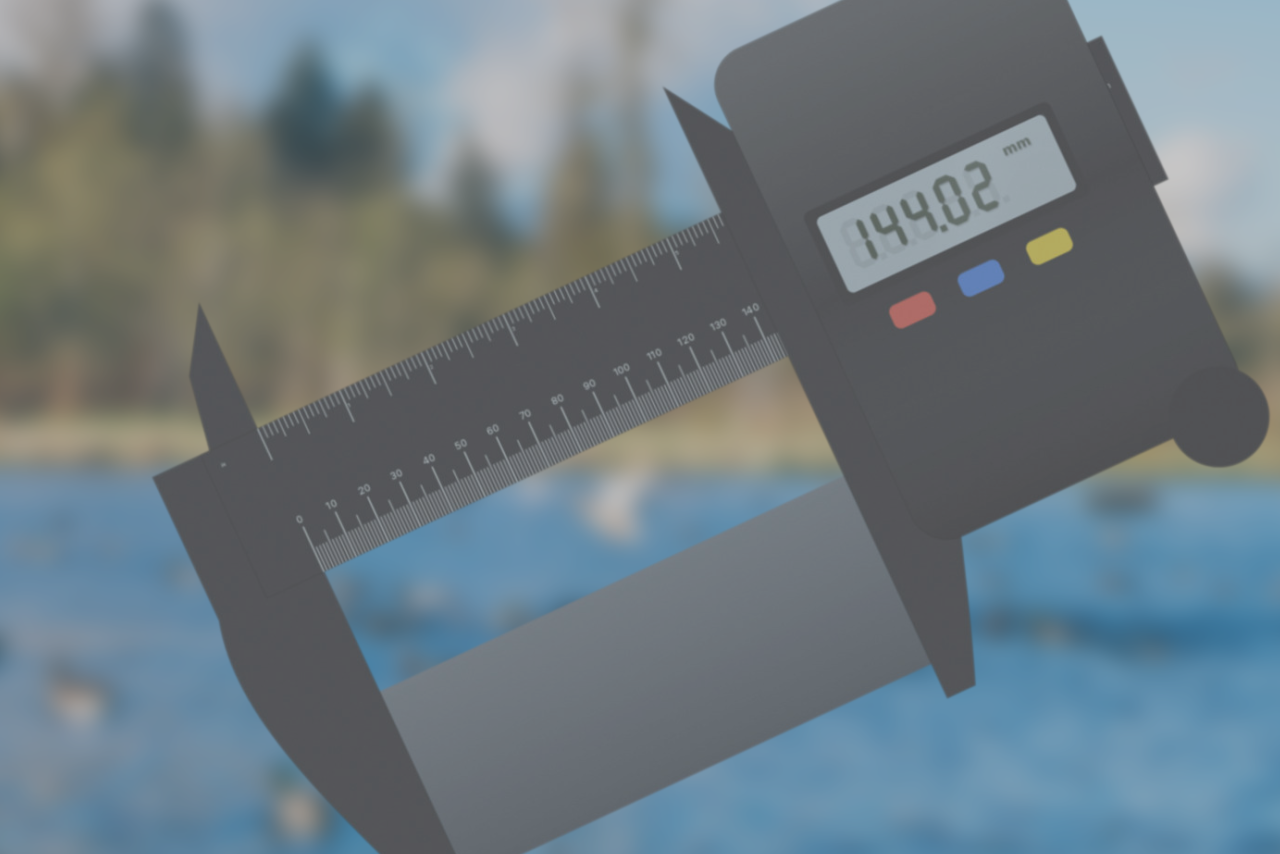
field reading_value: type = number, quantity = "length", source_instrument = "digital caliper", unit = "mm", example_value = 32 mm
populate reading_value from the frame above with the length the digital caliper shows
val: 144.02 mm
